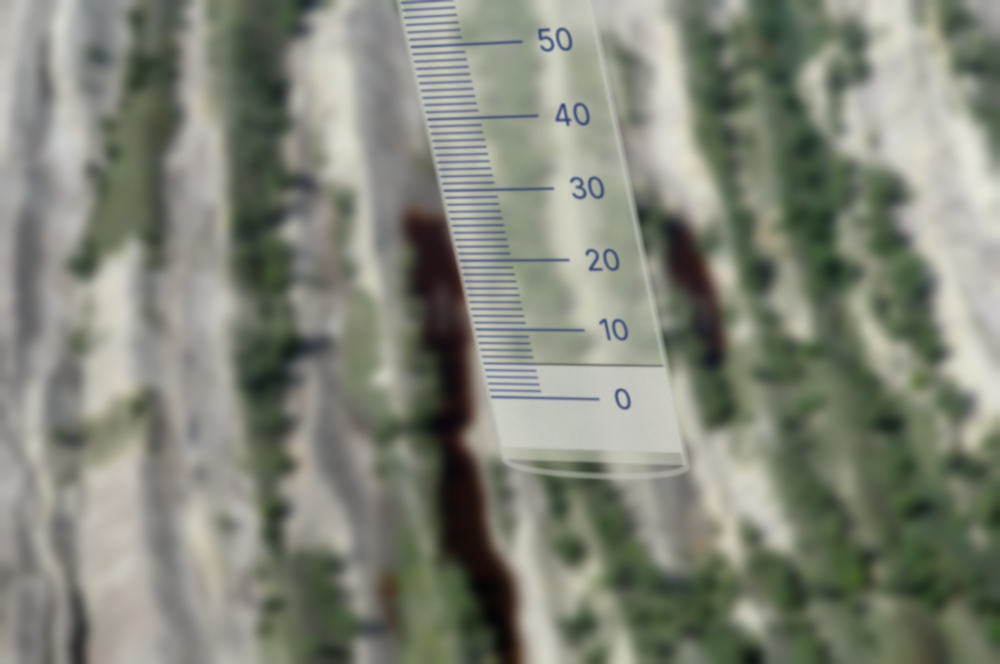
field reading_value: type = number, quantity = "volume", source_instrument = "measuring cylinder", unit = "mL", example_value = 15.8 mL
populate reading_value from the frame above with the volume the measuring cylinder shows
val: 5 mL
